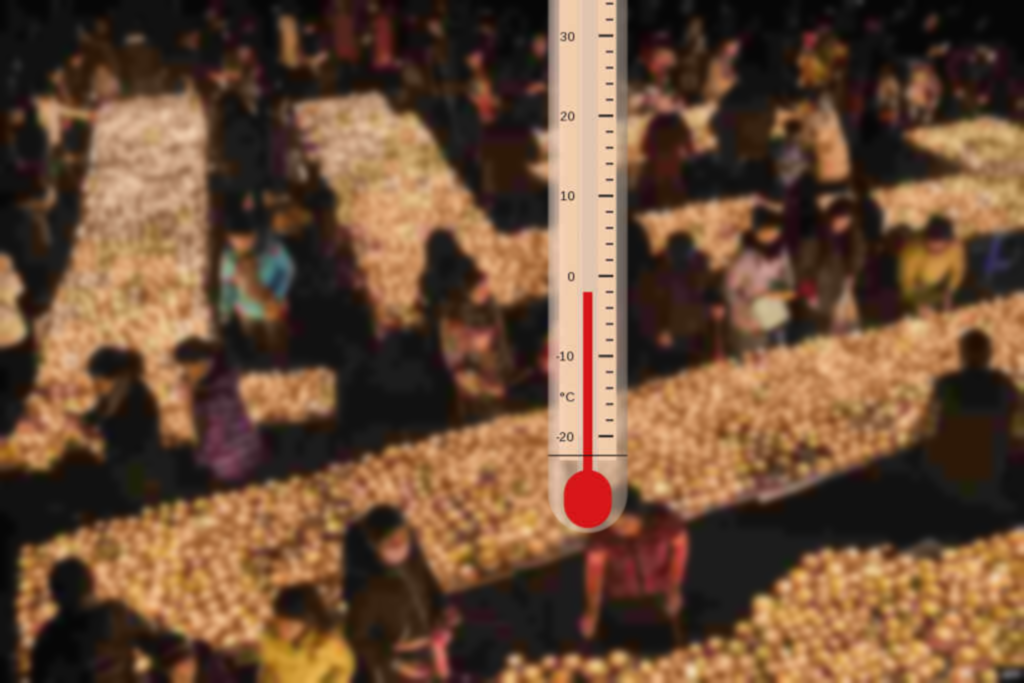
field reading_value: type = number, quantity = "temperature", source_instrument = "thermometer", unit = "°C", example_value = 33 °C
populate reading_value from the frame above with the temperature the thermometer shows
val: -2 °C
